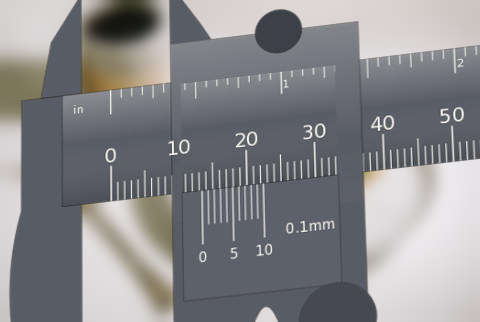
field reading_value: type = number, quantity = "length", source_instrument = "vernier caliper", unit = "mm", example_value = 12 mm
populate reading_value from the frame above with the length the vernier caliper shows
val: 13.4 mm
